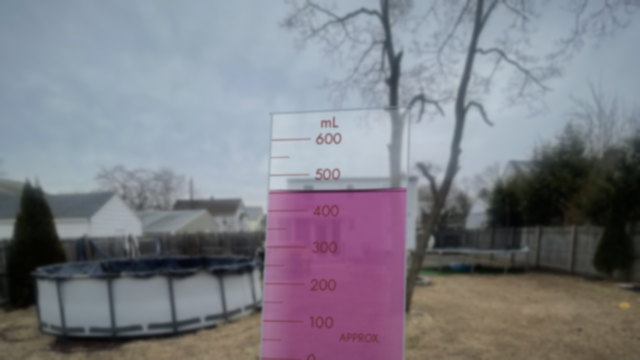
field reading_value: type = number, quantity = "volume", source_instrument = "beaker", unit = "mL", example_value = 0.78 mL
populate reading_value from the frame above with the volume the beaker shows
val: 450 mL
